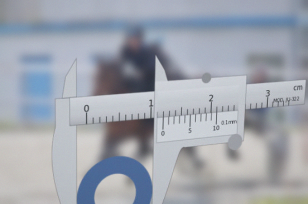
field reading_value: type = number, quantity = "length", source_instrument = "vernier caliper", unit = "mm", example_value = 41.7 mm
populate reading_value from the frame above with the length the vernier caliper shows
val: 12.0 mm
